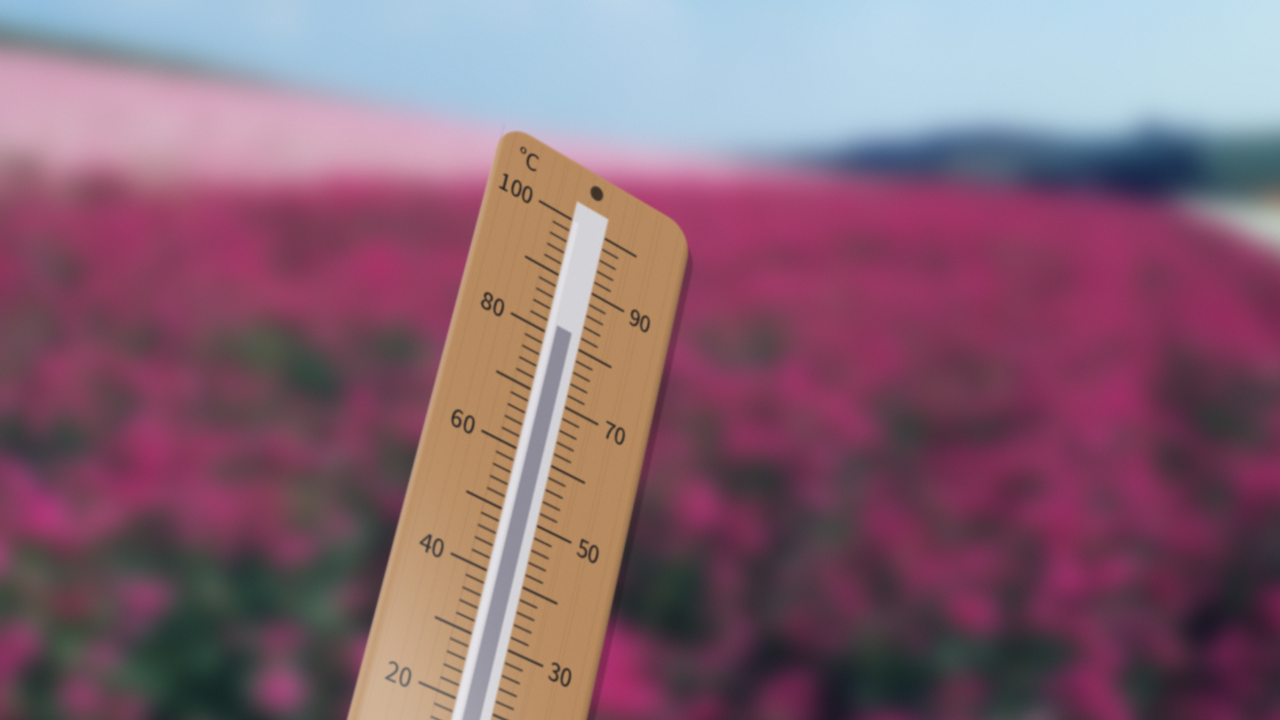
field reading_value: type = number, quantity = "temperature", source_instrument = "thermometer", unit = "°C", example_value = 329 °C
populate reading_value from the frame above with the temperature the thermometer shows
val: 82 °C
